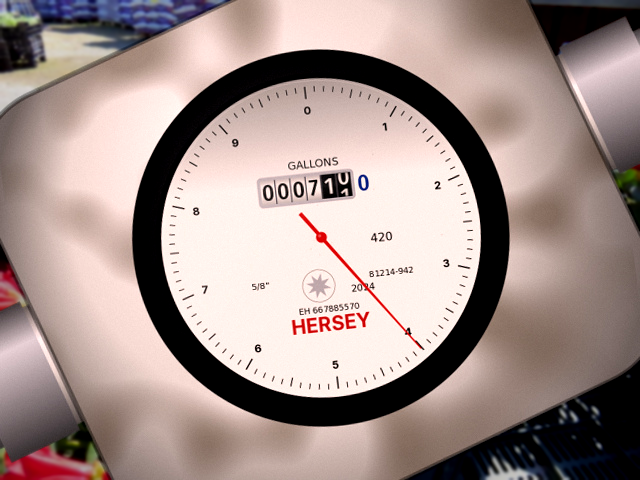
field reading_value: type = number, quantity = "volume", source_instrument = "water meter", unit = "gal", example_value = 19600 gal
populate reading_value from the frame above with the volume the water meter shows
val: 7104.0 gal
